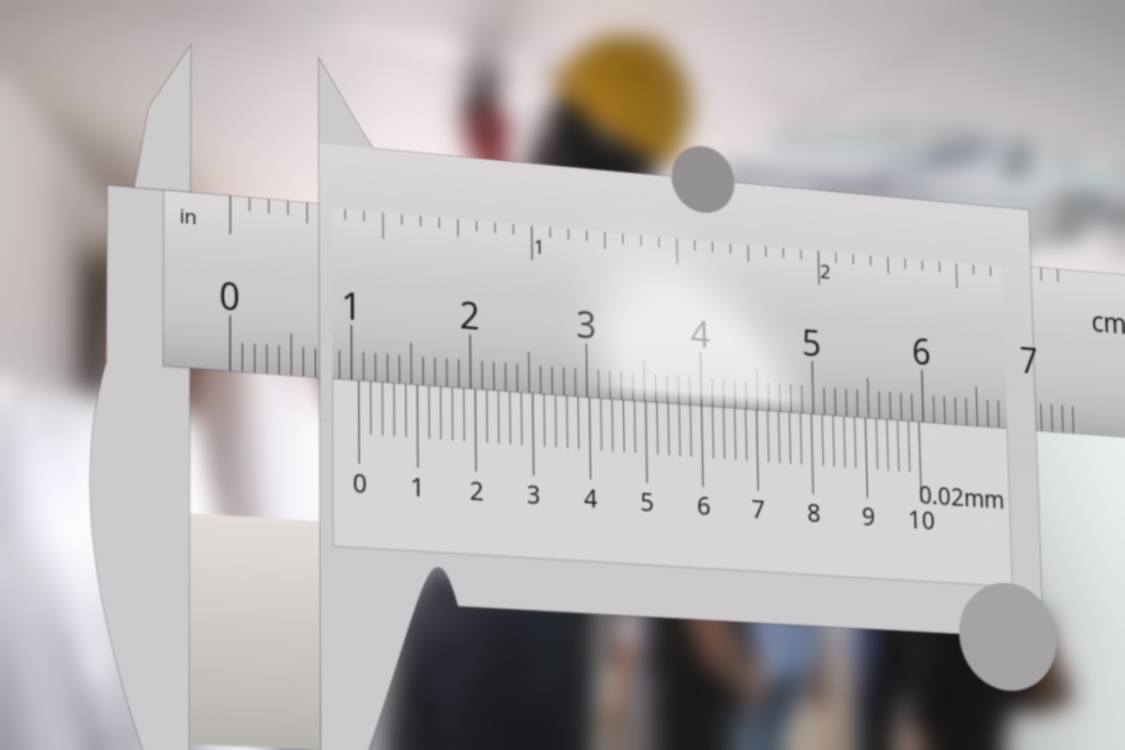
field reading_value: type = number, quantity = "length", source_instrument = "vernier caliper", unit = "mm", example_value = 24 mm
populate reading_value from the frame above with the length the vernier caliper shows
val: 10.6 mm
